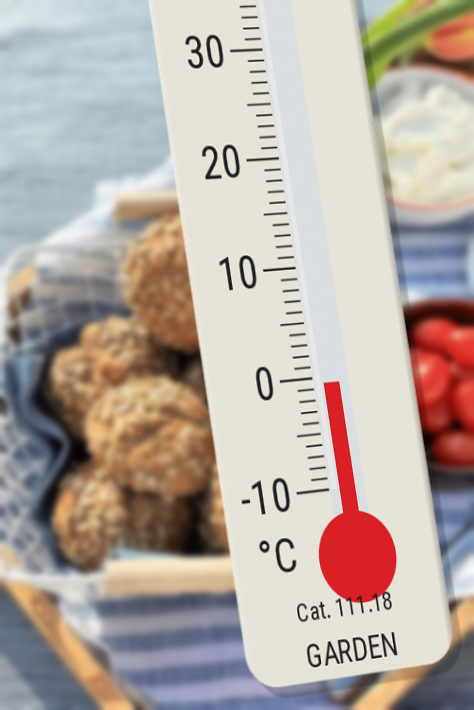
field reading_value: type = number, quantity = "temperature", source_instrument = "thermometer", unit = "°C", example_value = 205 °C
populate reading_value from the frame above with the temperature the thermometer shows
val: -0.5 °C
